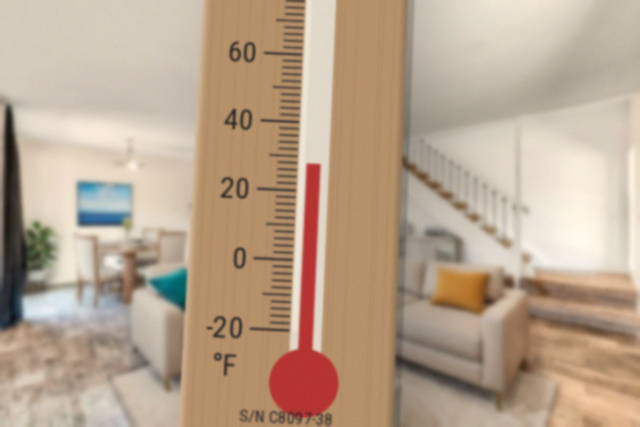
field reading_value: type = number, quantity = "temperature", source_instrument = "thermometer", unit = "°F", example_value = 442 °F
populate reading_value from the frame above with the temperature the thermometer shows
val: 28 °F
